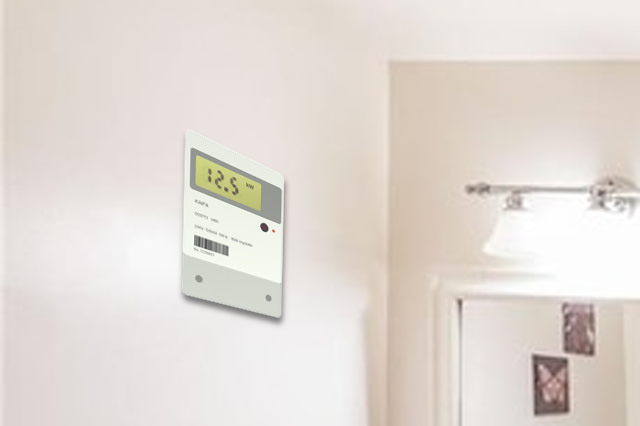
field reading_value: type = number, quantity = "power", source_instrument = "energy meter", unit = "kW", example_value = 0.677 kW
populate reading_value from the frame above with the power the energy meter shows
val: 12.5 kW
